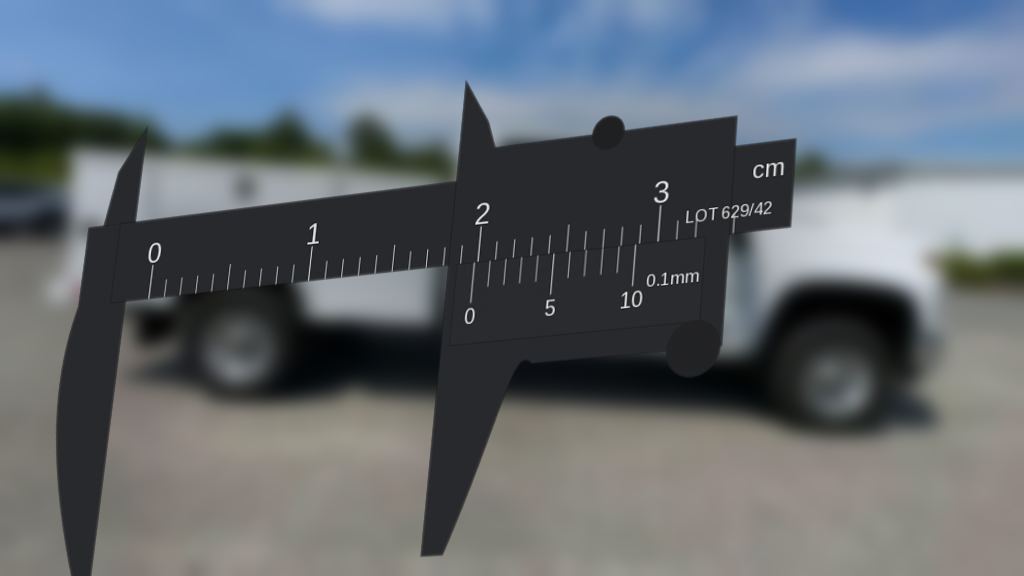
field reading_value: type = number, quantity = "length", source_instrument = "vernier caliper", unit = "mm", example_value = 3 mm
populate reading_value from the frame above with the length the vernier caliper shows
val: 19.8 mm
